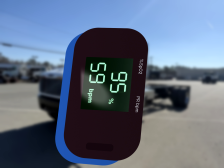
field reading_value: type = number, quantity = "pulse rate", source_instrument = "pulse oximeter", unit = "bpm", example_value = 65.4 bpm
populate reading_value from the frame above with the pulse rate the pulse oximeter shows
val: 59 bpm
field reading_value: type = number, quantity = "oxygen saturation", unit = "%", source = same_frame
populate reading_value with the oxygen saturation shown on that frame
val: 95 %
